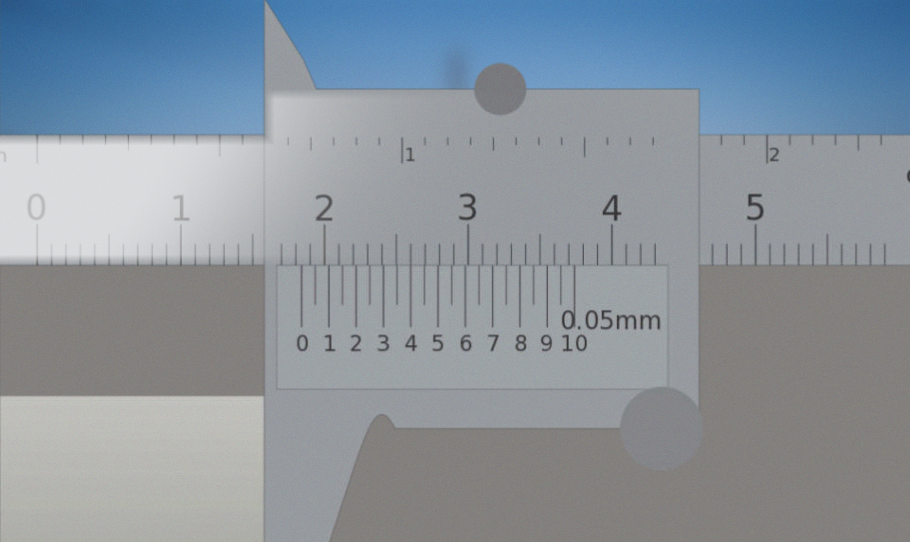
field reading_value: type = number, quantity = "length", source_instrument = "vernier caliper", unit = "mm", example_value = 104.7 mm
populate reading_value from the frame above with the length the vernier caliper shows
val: 18.4 mm
